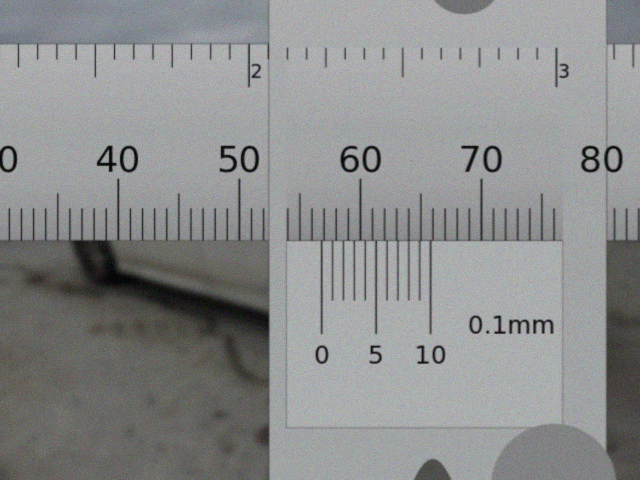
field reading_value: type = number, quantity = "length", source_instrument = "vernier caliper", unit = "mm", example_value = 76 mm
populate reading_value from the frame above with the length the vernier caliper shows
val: 56.8 mm
